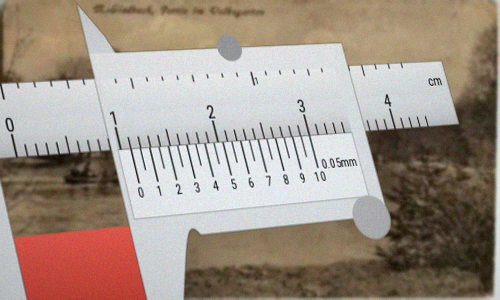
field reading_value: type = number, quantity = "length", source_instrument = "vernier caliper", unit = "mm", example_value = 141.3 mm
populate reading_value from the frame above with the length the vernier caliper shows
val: 11.0 mm
